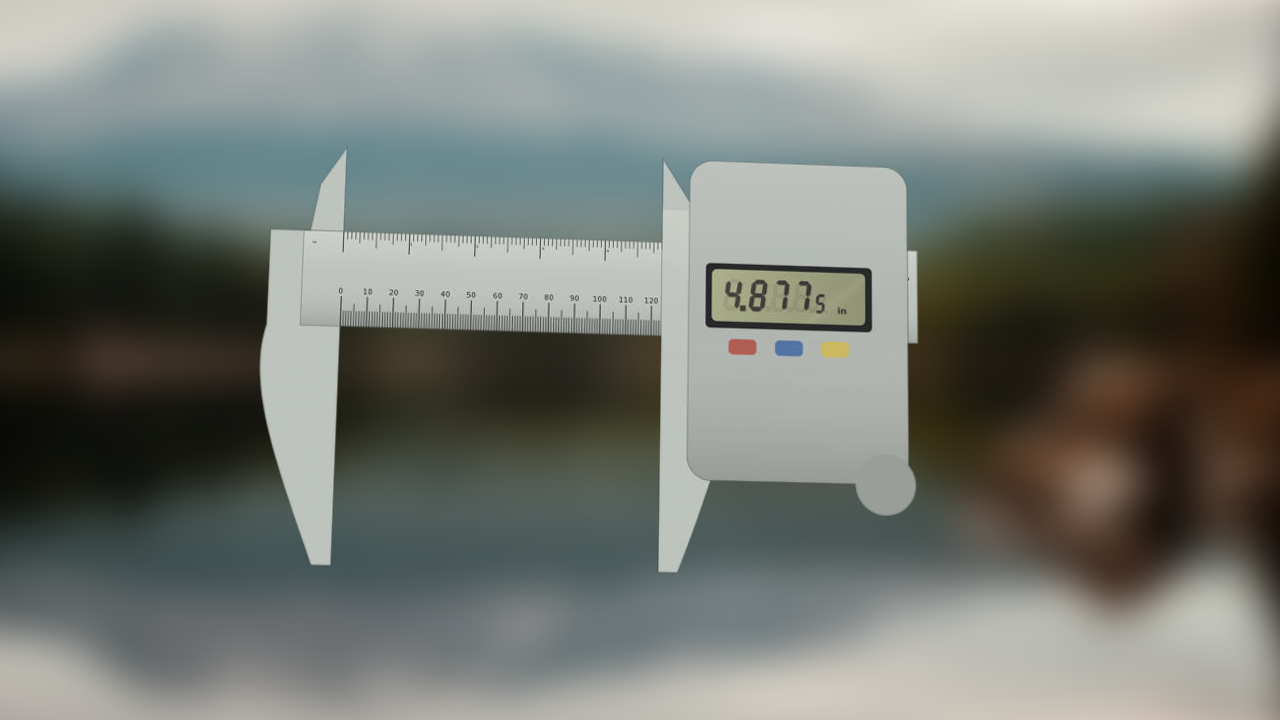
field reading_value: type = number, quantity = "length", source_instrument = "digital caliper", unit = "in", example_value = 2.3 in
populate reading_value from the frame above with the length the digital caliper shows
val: 4.8775 in
